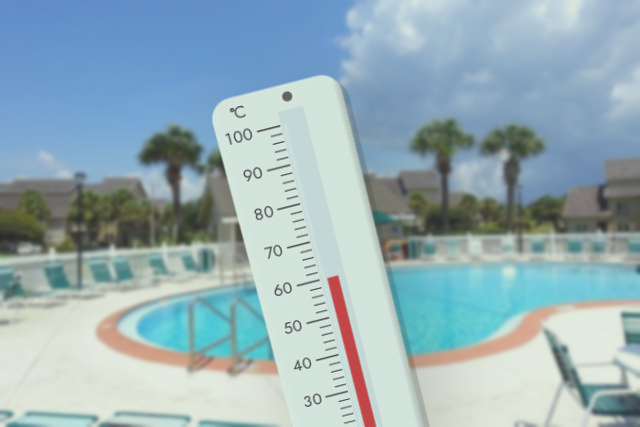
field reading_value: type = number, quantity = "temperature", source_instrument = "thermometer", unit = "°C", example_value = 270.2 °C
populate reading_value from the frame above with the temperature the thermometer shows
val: 60 °C
